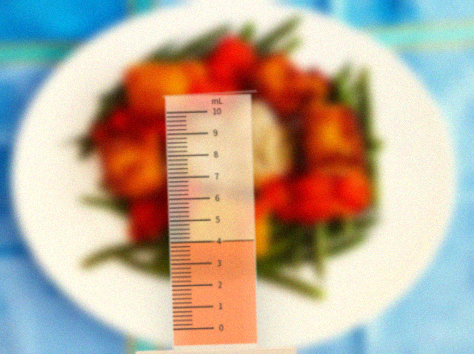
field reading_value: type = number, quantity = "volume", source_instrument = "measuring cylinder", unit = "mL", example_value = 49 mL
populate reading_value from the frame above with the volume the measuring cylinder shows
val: 4 mL
